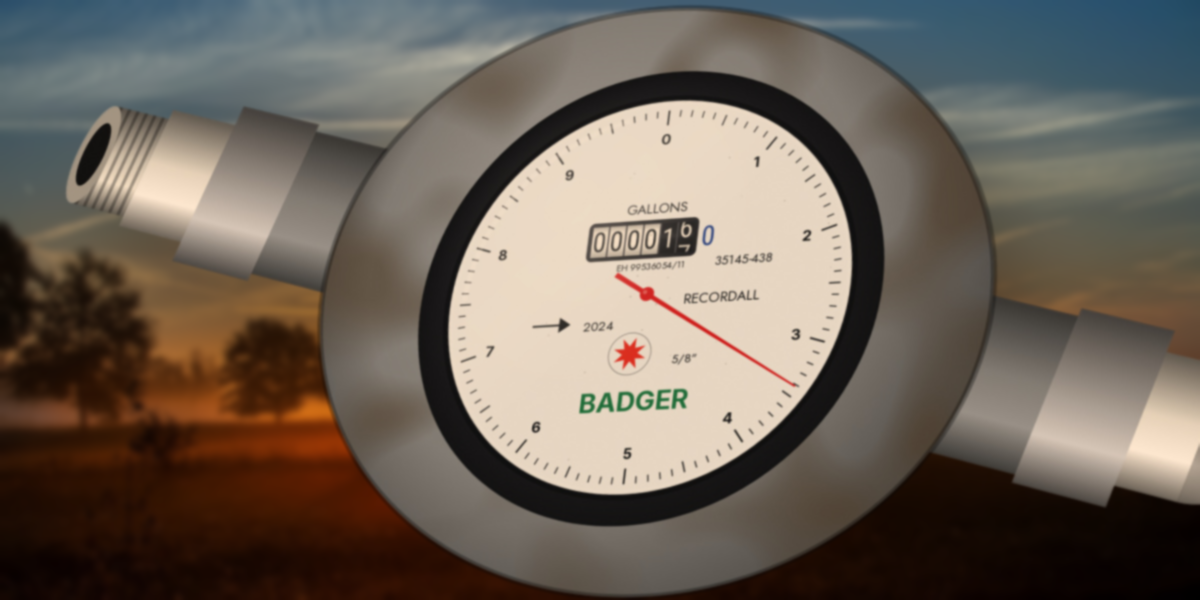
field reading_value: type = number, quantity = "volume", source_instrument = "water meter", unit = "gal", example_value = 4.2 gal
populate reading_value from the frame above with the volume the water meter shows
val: 163.4 gal
